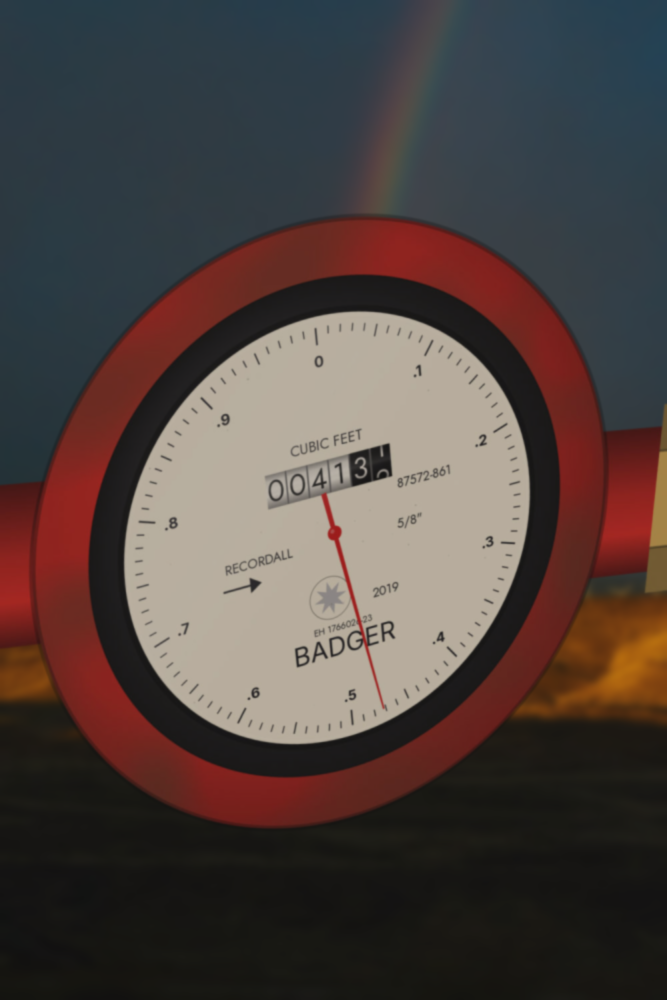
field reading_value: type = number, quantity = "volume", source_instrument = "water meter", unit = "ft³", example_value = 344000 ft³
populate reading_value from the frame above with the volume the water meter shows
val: 4131.47 ft³
